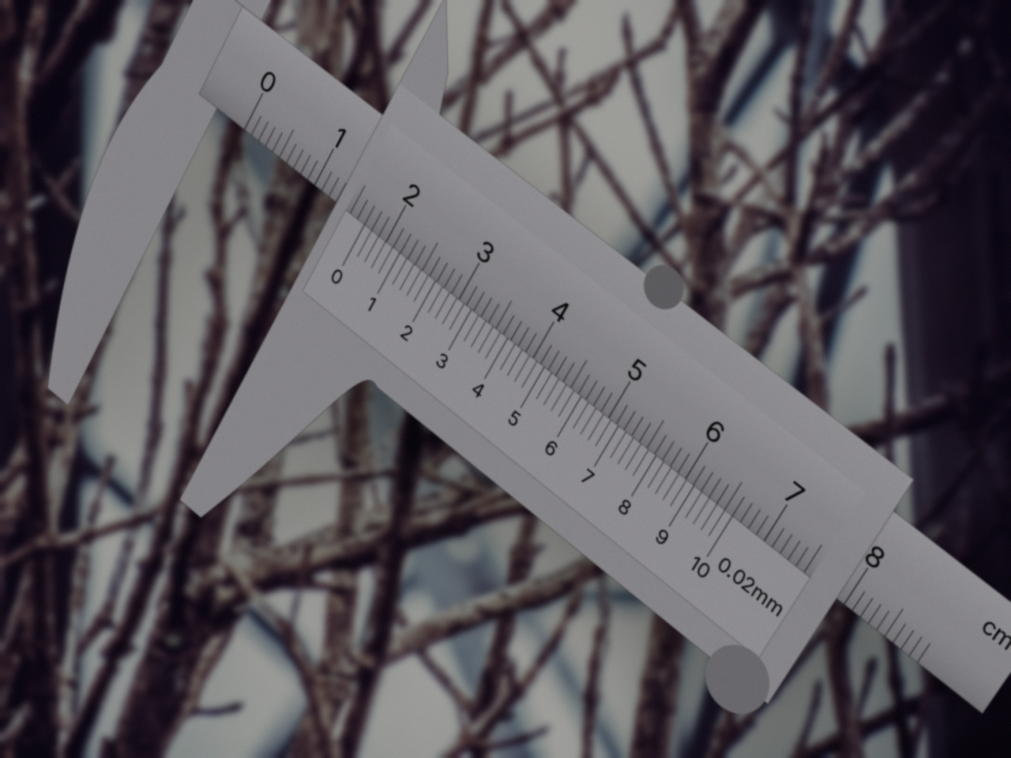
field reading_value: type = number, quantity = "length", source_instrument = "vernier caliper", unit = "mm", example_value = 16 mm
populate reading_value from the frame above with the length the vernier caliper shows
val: 17.0 mm
